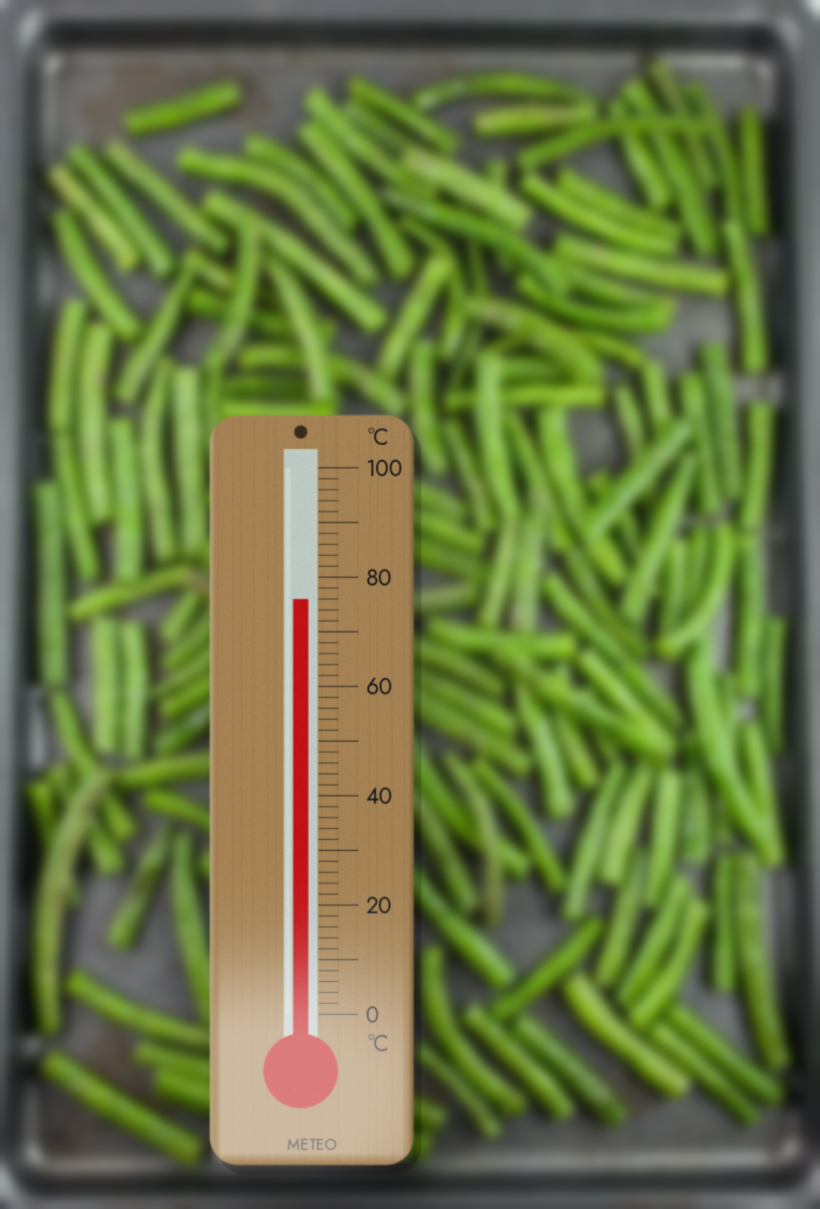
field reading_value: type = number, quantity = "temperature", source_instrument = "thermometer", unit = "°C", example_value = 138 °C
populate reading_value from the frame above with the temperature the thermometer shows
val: 76 °C
